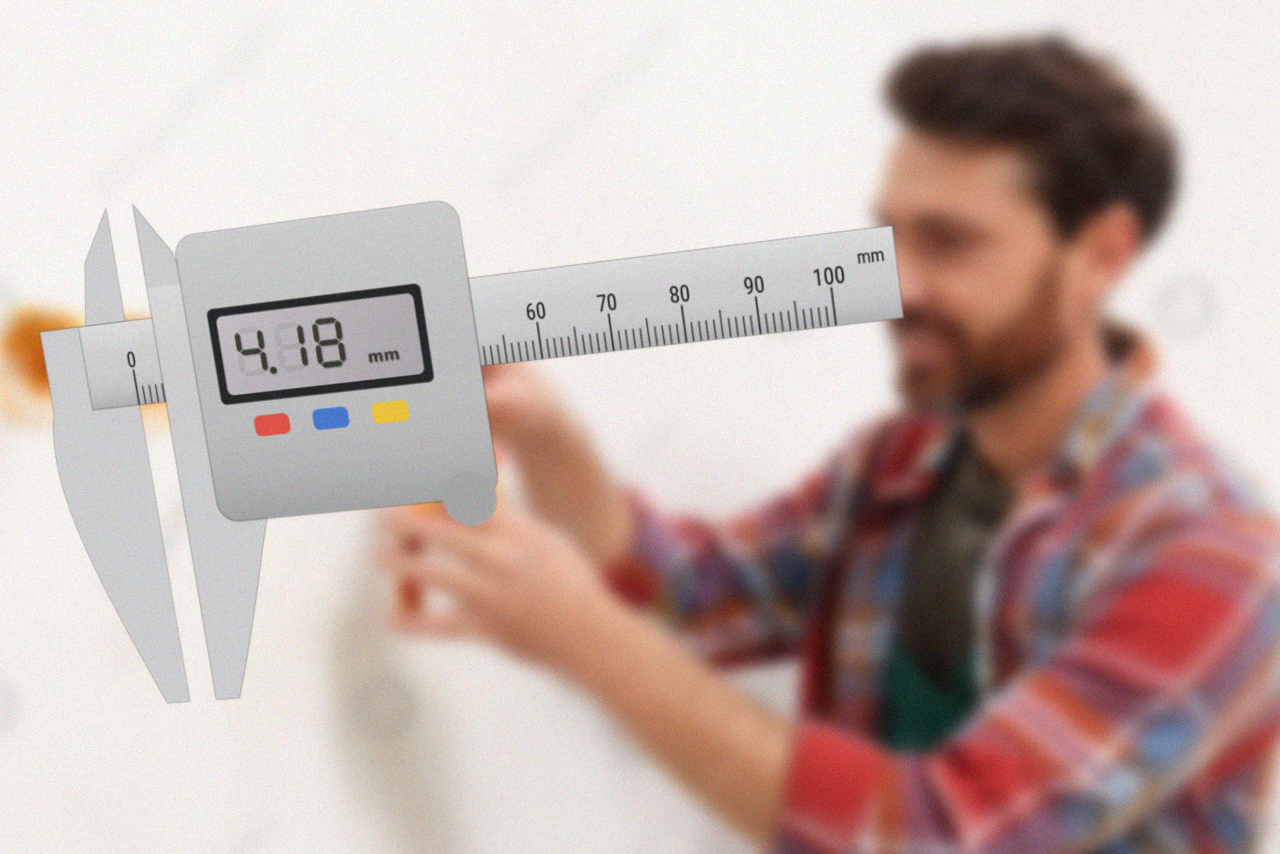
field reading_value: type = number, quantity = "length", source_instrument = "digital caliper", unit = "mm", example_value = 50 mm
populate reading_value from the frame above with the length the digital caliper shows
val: 4.18 mm
